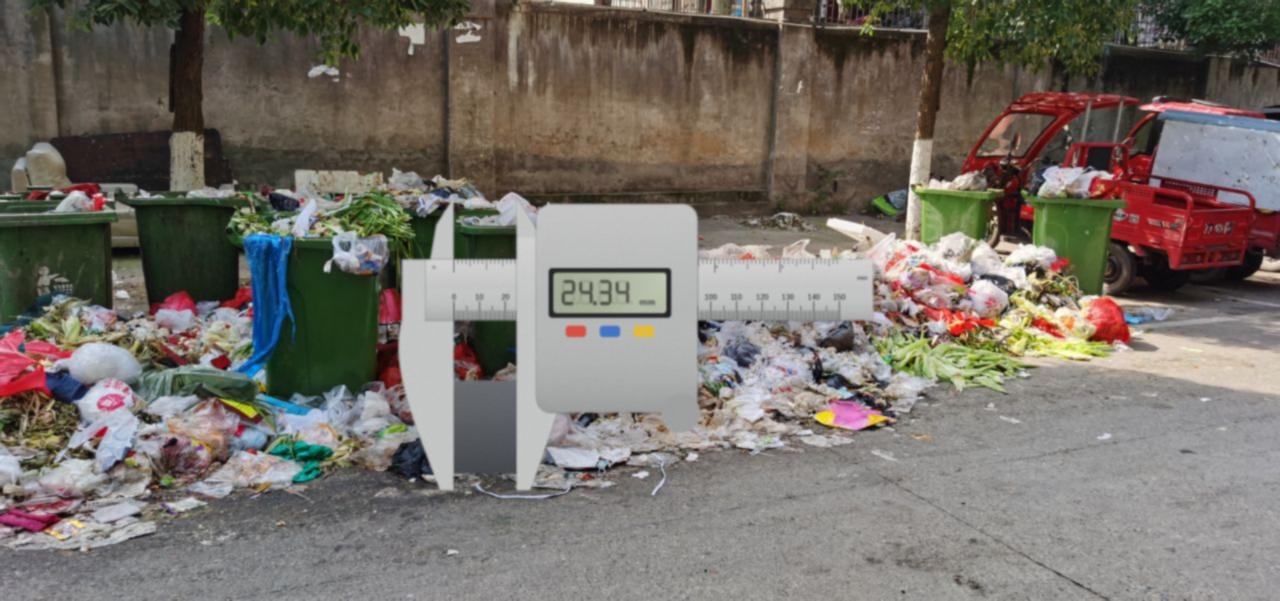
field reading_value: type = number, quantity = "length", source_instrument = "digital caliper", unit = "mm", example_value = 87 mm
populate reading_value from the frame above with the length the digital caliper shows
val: 24.34 mm
